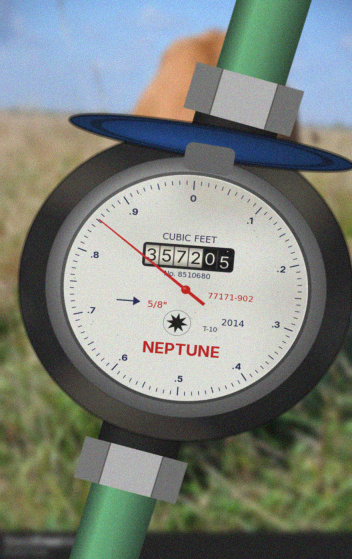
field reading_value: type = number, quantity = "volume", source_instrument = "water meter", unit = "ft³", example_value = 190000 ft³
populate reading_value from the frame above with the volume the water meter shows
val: 357204.85 ft³
